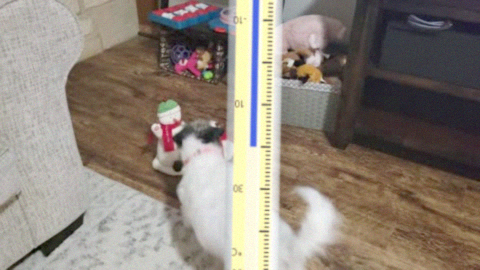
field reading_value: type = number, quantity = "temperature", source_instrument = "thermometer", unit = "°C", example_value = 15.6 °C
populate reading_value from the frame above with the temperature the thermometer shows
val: 20 °C
